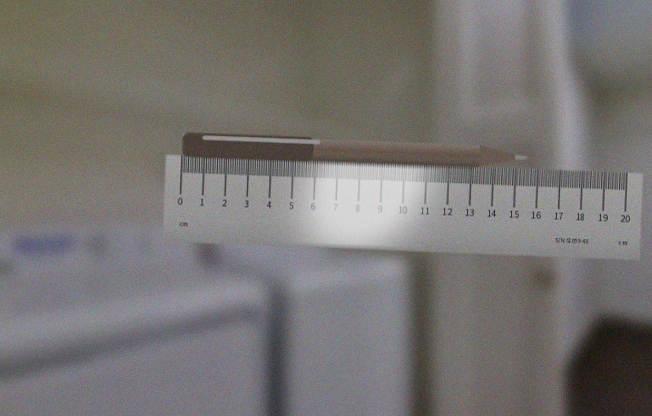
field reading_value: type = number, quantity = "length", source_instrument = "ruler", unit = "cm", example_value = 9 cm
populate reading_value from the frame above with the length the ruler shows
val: 15.5 cm
